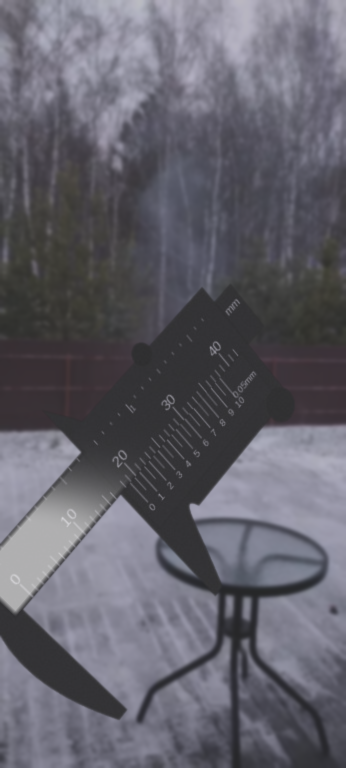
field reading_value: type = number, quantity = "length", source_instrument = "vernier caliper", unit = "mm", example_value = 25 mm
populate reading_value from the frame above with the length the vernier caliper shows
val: 18.8 mm
